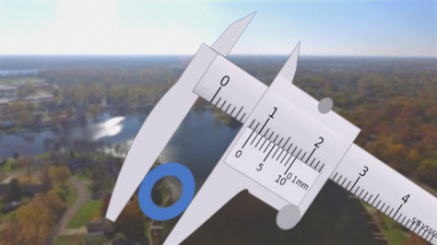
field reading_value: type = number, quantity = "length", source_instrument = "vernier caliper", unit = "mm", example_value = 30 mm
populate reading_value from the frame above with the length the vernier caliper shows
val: 9.0 mm
